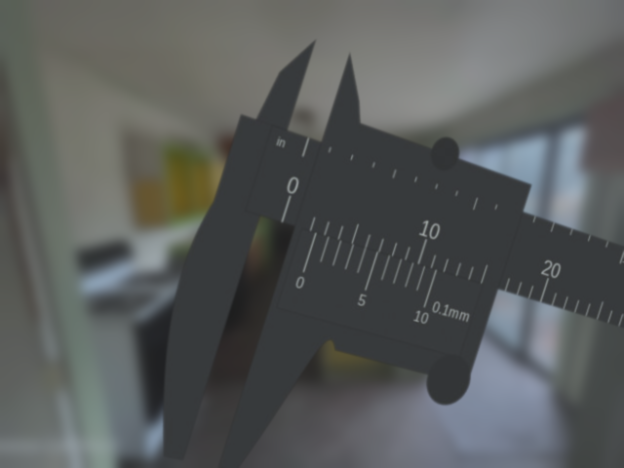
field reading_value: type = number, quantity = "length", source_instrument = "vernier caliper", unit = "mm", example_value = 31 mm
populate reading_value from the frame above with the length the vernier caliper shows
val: 2.4 mm
